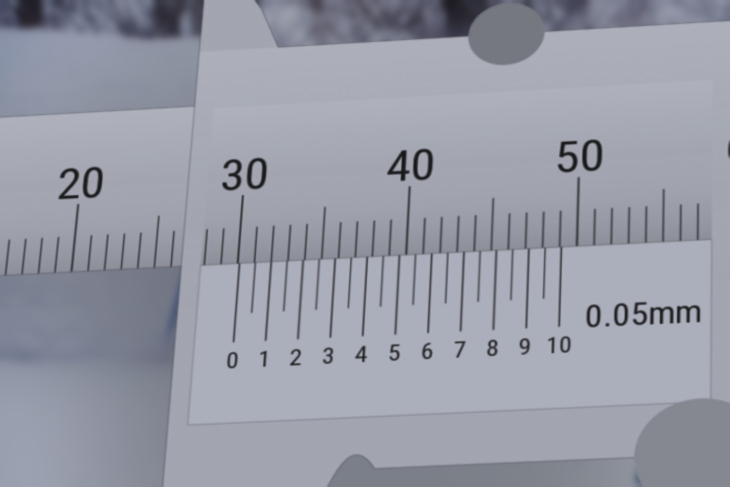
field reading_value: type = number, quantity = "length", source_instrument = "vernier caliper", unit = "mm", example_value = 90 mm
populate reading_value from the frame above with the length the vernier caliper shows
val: 30.1 mm
